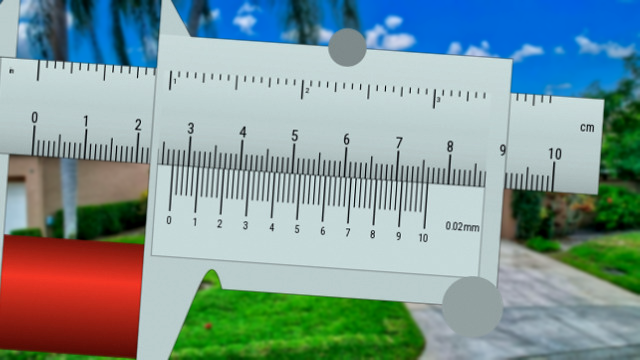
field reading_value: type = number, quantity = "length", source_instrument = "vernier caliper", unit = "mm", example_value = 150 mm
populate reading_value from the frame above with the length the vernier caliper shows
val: 27.0 mm
